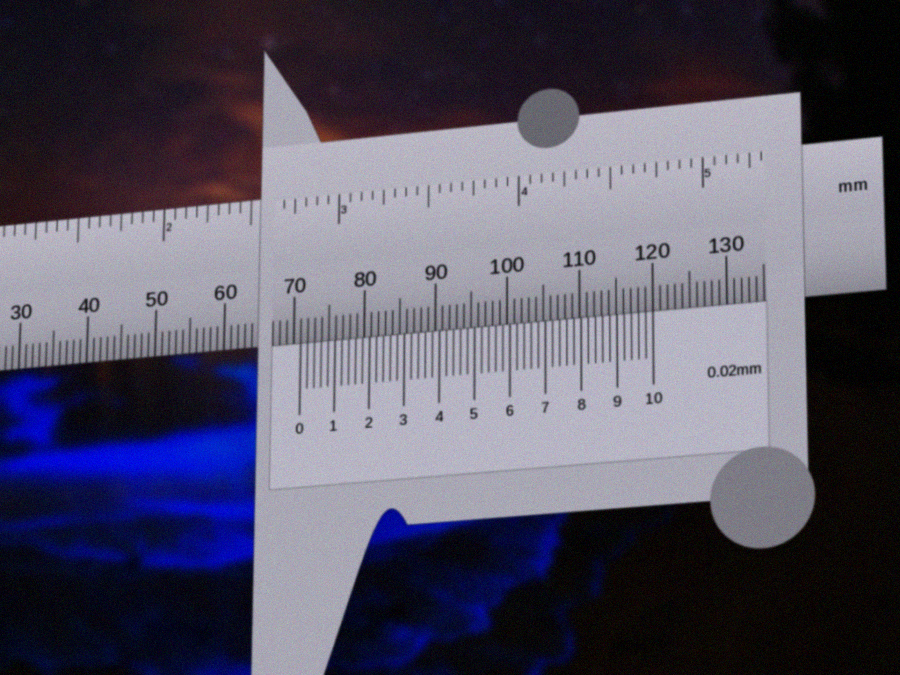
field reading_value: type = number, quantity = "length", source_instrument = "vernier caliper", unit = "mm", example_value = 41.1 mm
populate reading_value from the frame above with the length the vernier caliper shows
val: 71.0 mm
